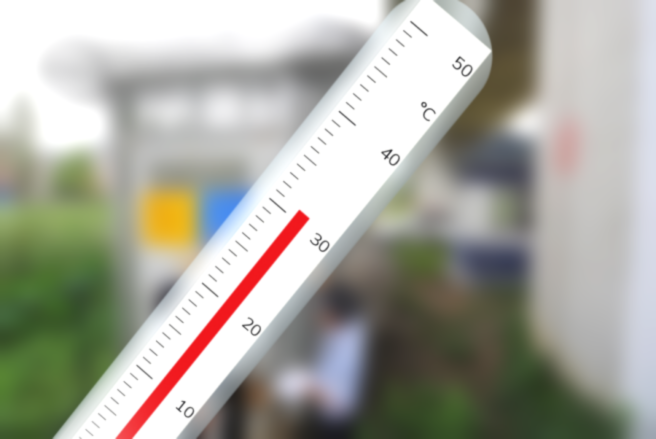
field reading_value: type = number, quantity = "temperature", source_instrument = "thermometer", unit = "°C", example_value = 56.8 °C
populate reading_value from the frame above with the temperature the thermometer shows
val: 31 °C
